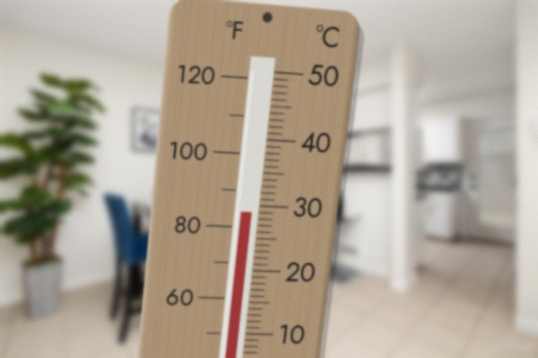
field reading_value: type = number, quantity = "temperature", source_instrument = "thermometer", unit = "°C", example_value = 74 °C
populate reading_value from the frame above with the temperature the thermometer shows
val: 29 °C
